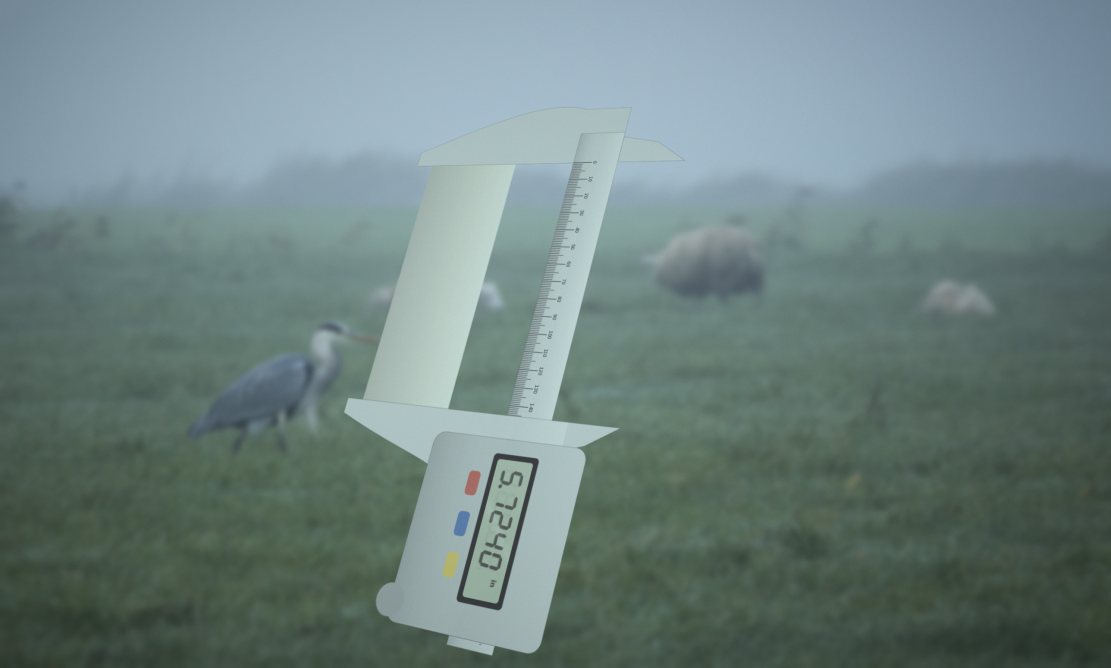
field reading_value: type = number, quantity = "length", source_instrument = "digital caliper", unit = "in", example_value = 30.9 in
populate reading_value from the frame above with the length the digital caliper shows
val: 5.7240 in
